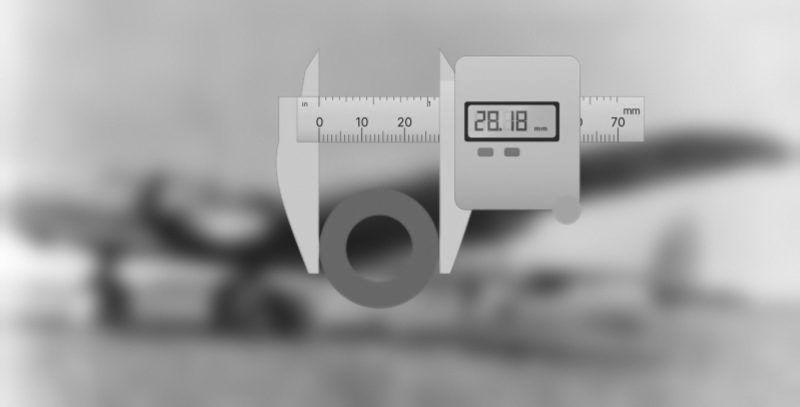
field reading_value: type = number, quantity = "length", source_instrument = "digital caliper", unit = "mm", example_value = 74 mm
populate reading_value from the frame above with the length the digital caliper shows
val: 28.18 mm
